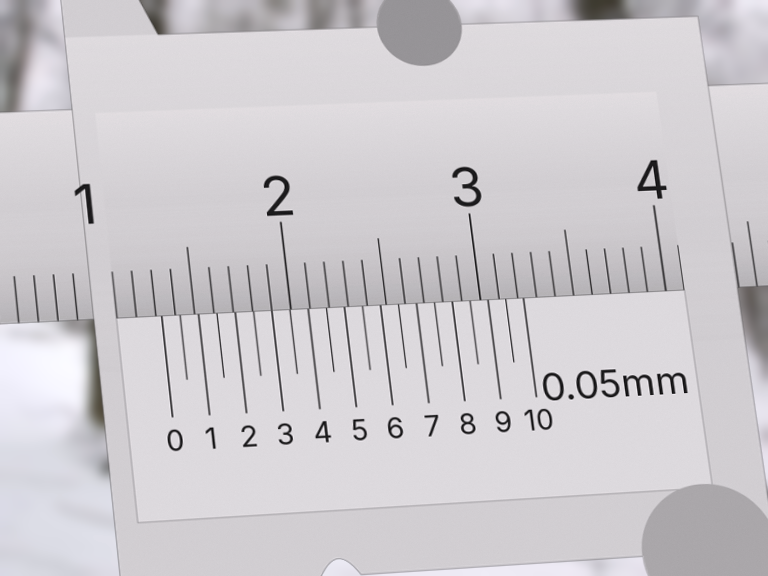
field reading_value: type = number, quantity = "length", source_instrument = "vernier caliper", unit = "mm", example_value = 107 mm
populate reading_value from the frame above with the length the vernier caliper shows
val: 13.3 mm
